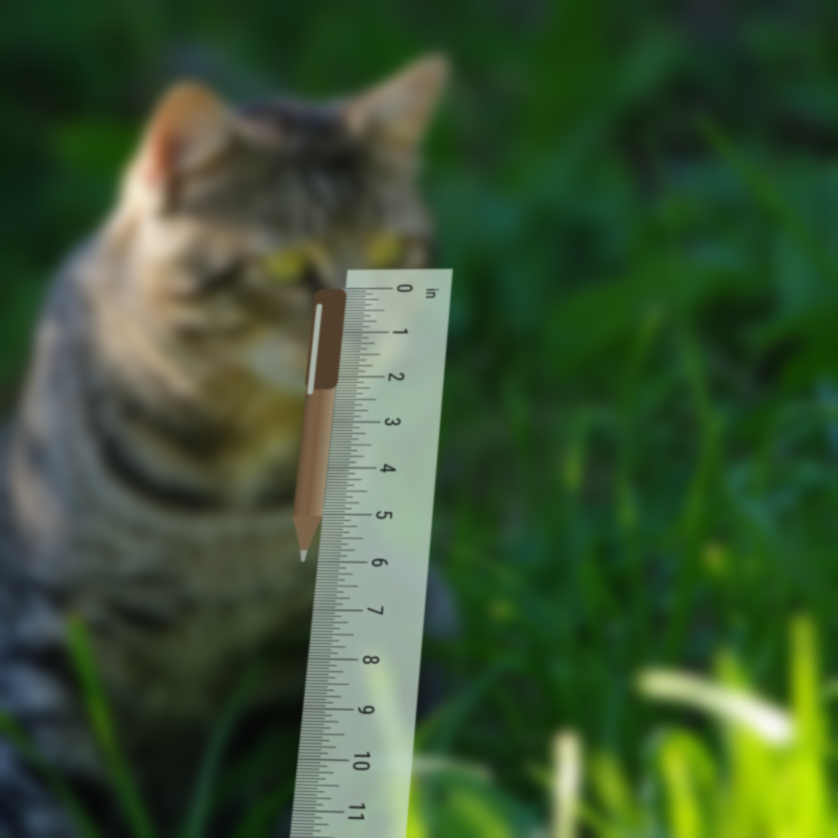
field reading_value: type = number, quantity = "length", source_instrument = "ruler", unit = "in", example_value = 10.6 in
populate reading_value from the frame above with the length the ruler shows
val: 6 in
